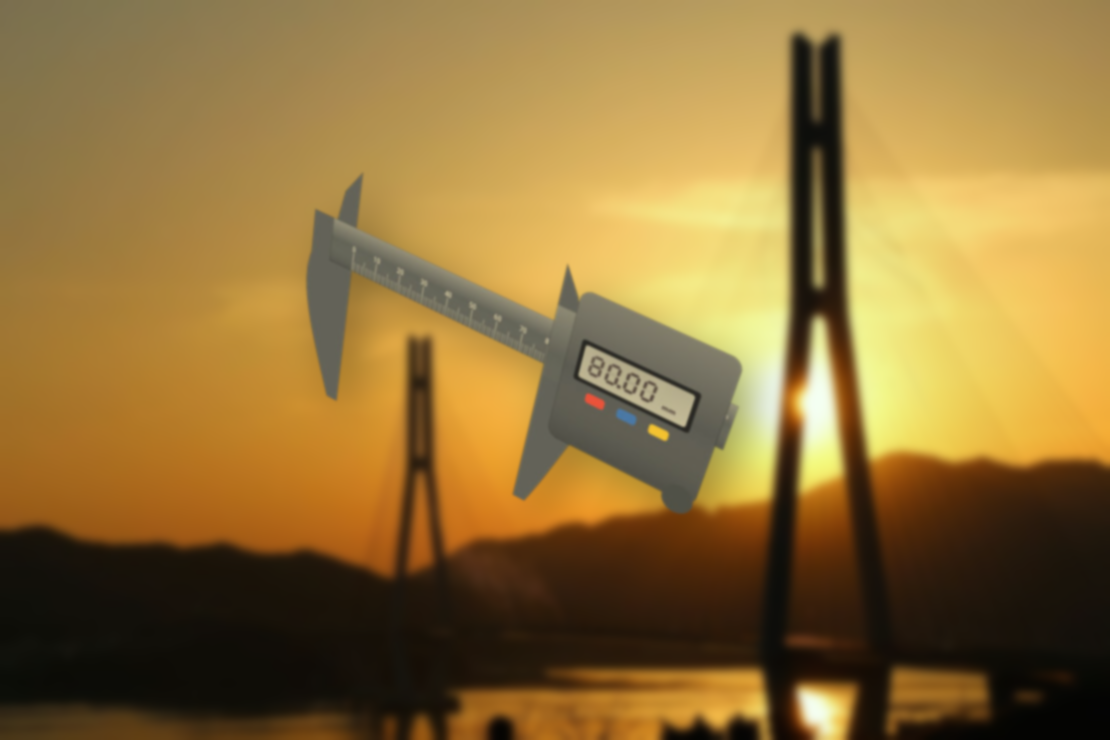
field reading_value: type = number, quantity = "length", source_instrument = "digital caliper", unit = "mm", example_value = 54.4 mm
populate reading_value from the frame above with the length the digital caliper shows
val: 80.00 mm
